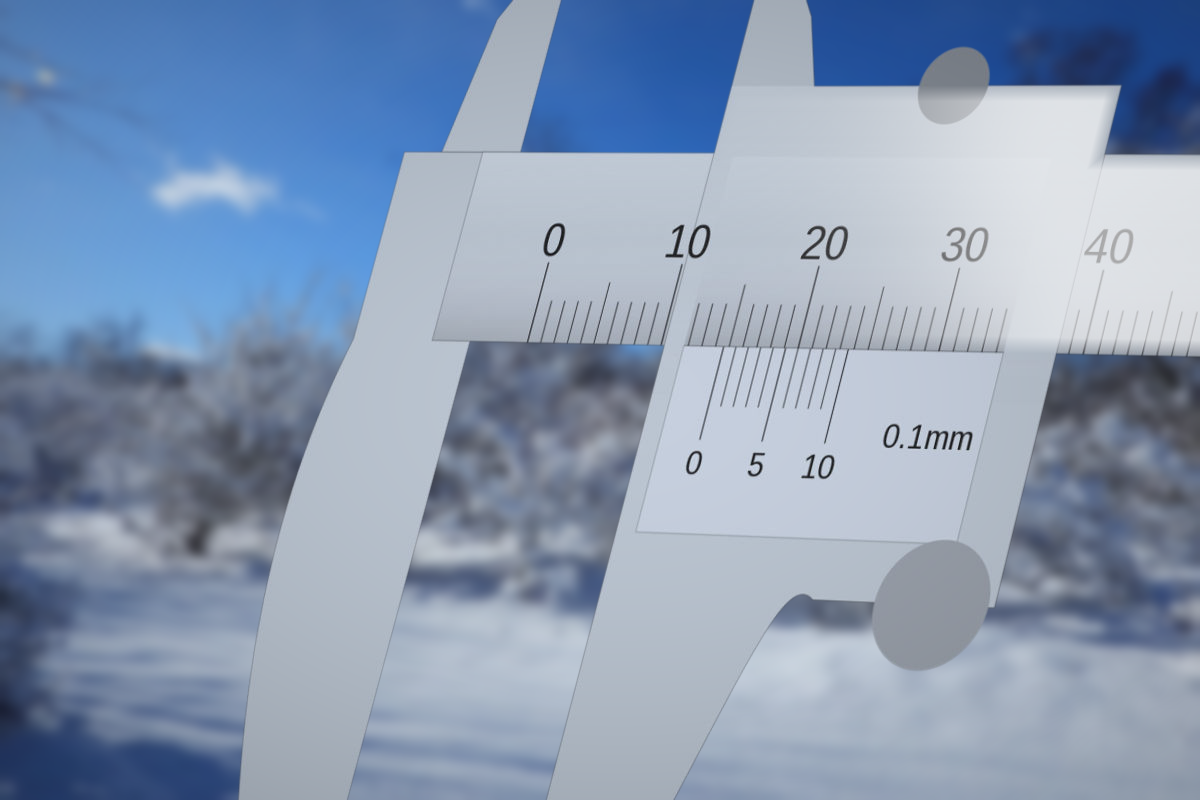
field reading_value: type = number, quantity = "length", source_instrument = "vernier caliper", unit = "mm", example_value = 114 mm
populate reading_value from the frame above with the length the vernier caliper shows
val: 14.6 mm
